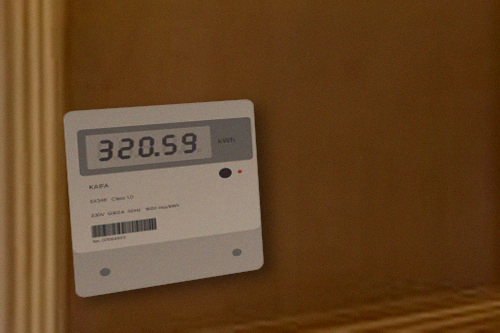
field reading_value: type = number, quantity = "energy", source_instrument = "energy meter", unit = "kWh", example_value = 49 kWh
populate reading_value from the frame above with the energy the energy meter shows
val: 320.59 kWh
